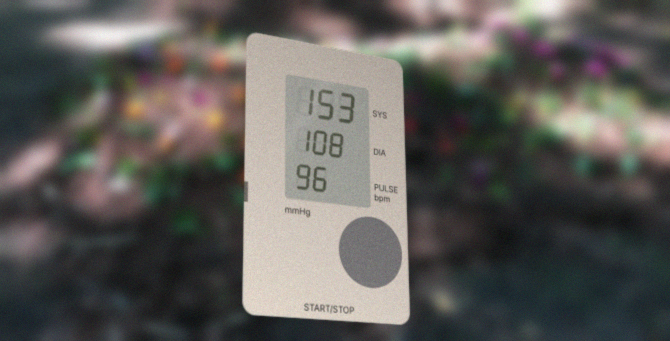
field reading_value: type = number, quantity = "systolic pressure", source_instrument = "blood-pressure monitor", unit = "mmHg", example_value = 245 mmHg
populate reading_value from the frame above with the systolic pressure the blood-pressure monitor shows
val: 153 mmHg
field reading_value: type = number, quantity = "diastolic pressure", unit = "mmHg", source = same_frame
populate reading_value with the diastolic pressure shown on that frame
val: 108 mmHg
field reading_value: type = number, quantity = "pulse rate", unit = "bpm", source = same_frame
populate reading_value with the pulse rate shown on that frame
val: 96 bpm
